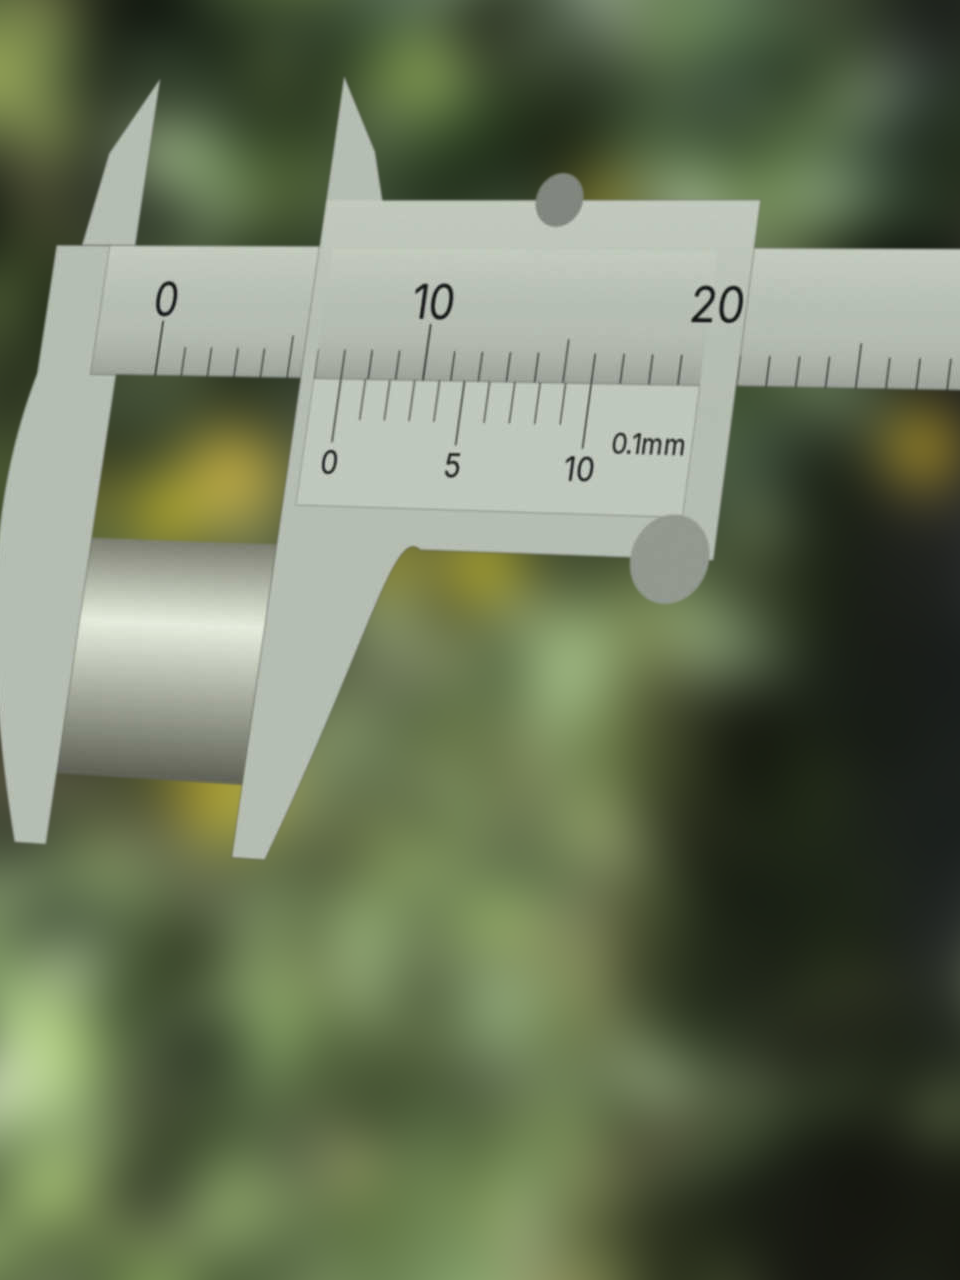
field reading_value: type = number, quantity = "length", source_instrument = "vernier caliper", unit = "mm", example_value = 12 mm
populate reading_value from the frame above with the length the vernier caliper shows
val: 7.0 mm
